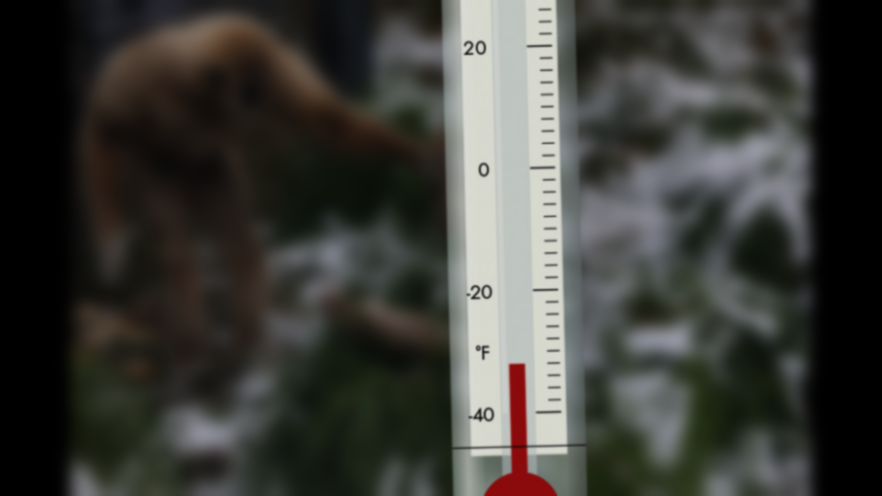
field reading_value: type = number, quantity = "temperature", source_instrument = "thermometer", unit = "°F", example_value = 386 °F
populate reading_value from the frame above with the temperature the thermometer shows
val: -32 °F
